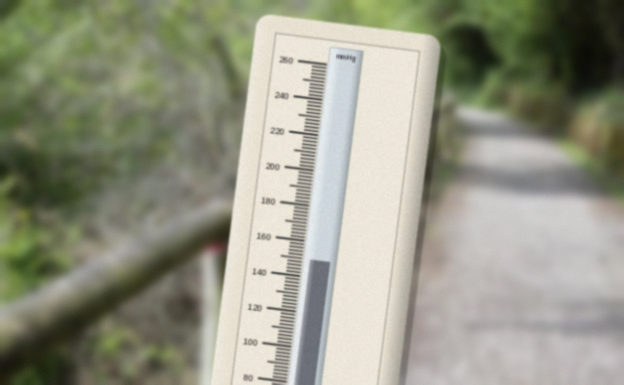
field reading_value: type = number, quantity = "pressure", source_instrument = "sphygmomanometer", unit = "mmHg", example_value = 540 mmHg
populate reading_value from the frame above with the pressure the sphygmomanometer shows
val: 150 mmHg
